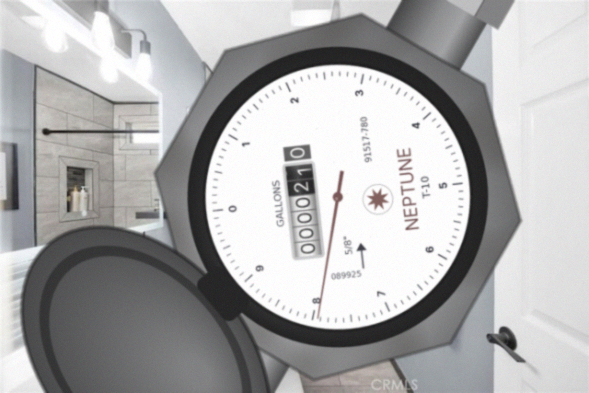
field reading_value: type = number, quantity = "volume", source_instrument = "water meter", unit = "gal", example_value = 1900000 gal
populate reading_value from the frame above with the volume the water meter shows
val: 207.9 gal
